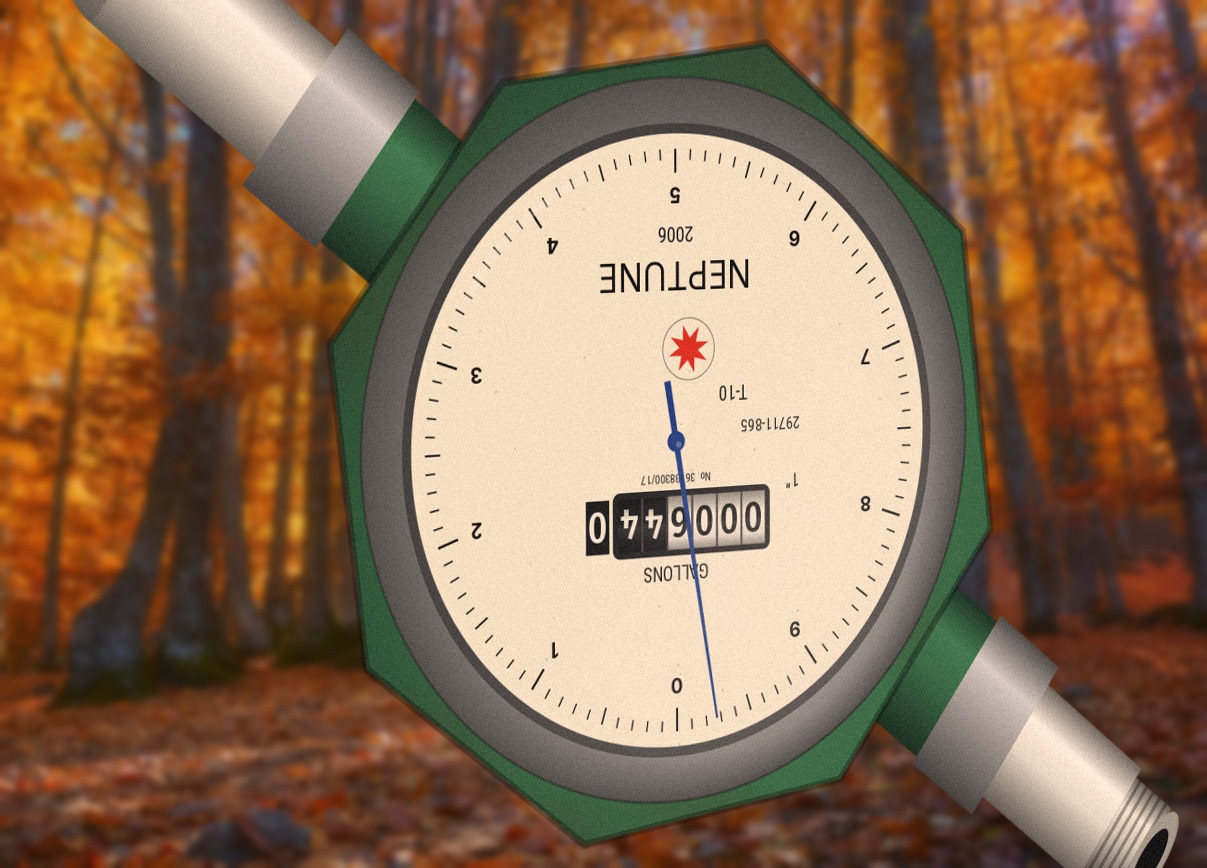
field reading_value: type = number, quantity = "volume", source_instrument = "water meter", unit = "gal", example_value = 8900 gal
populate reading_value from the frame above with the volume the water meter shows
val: 6439.7 gal
